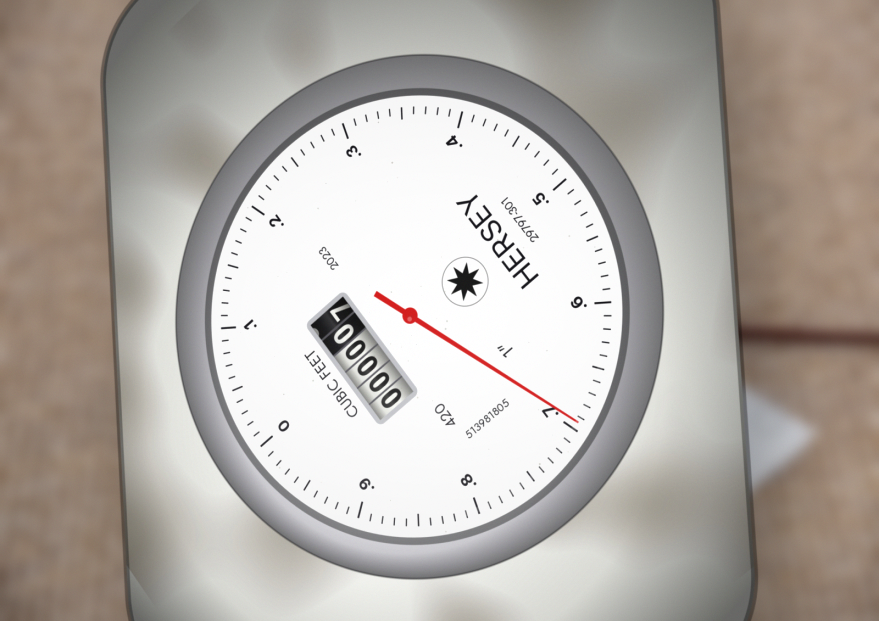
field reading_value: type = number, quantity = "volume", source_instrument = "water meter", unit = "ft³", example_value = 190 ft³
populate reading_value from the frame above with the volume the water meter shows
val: 6.69 ft³
